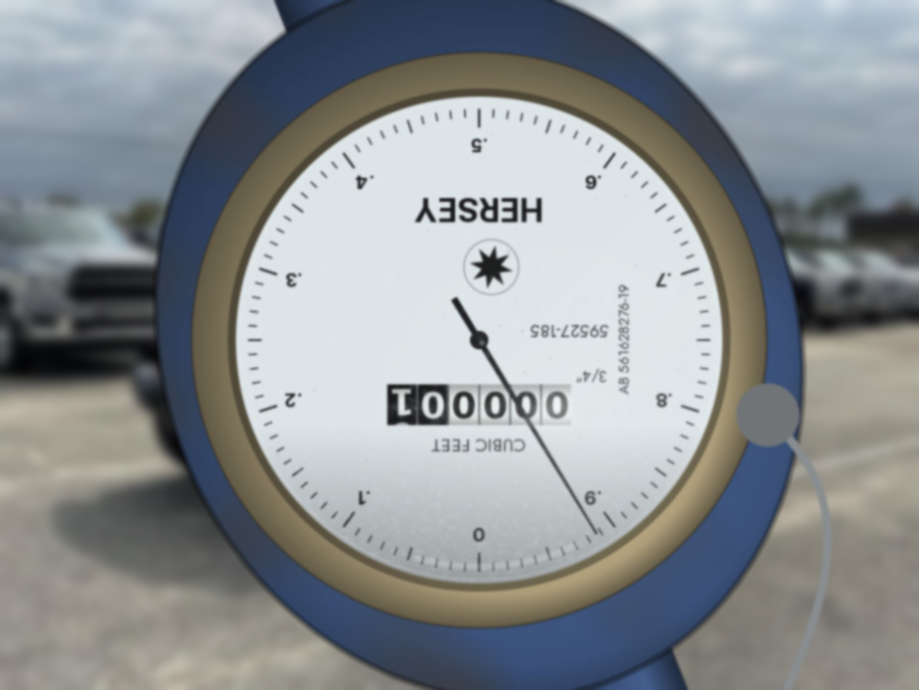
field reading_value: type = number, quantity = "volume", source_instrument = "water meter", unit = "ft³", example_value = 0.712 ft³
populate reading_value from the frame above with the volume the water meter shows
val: 0.91 ft³
